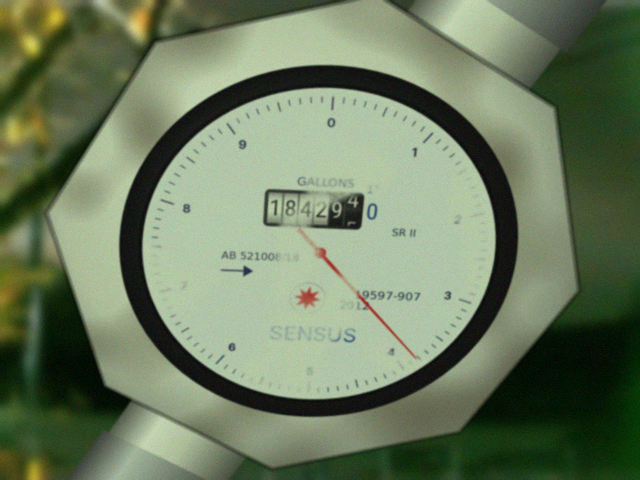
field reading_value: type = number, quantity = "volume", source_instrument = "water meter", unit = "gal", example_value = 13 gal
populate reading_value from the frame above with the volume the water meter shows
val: 1842943.8 gal
